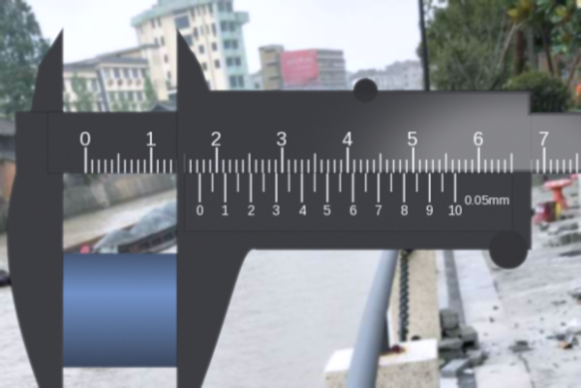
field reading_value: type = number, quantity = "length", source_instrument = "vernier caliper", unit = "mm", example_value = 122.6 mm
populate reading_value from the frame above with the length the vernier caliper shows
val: 17.4 mm
